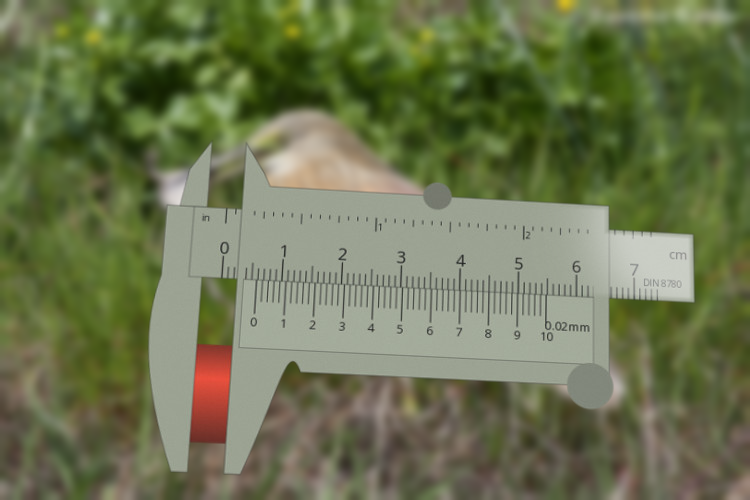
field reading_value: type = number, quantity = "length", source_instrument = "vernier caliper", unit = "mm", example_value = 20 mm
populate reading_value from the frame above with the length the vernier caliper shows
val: 5.8 mm
